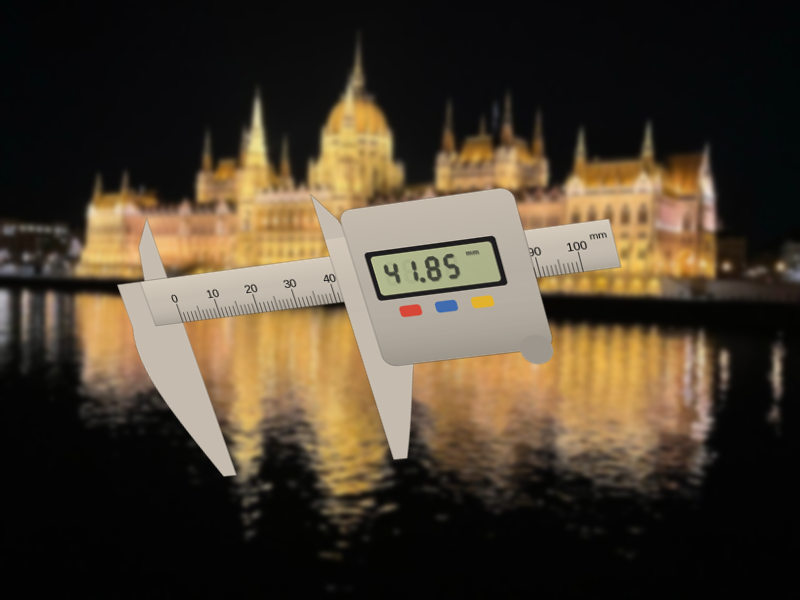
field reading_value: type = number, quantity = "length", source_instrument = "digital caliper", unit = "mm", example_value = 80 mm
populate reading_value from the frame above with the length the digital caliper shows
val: 41.85 mm
